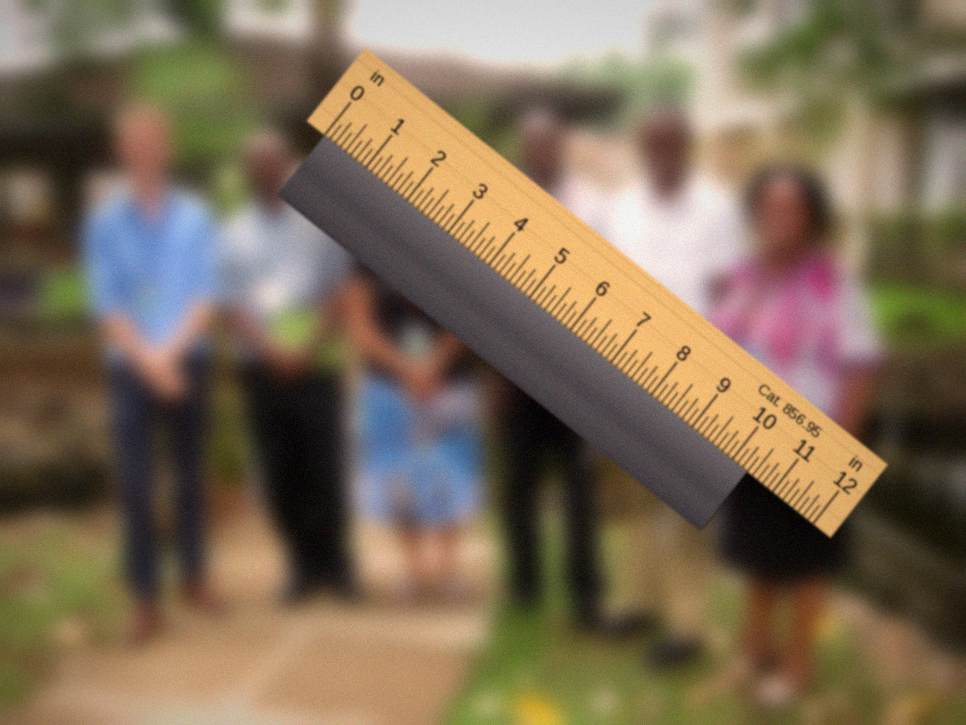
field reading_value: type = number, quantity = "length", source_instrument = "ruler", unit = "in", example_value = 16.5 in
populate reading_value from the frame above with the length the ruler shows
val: 10.375 in
